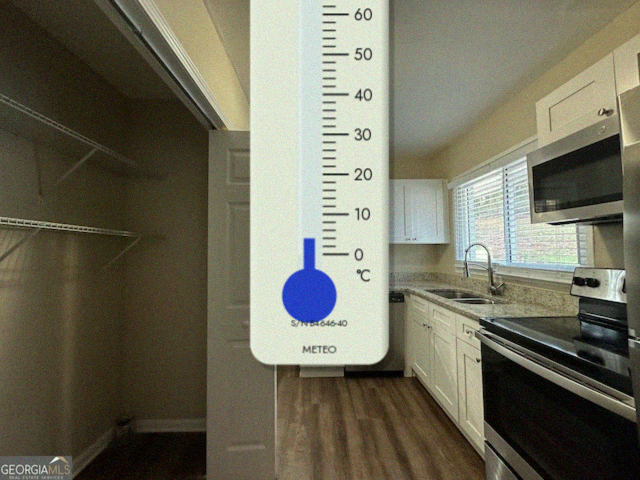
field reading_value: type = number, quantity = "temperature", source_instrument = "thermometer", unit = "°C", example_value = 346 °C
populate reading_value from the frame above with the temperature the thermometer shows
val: 4 °C
